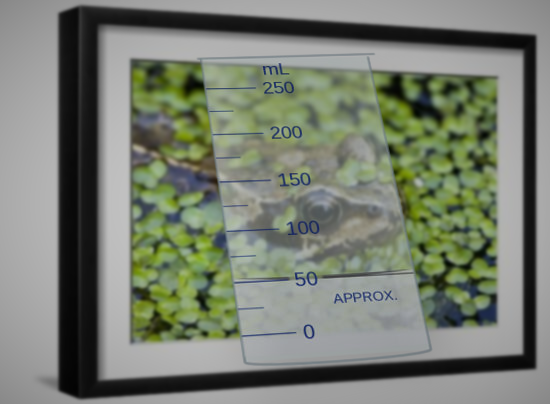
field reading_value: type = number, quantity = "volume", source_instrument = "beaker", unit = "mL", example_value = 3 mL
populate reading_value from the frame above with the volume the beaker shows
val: 50 mL
